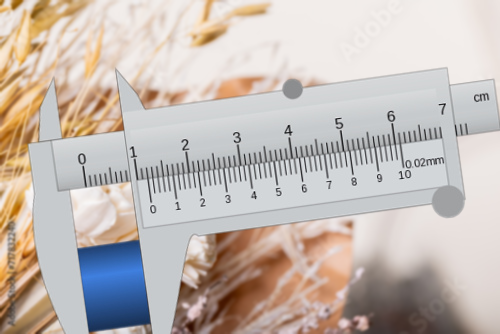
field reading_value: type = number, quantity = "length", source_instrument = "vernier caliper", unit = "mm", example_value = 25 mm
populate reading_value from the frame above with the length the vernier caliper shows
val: 12.0 mm
